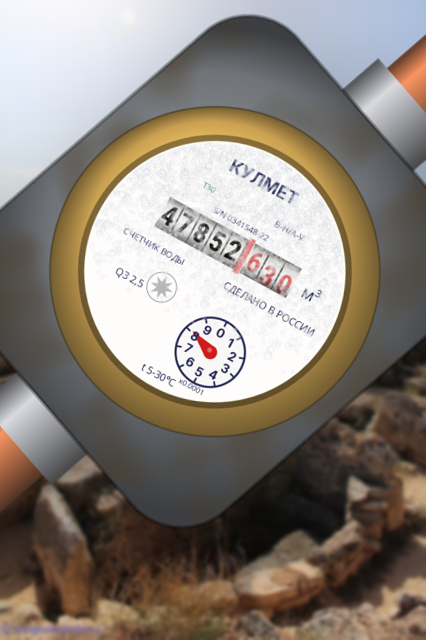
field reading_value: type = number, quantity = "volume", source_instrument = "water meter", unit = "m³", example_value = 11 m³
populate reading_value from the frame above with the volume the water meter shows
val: 47852.6298 m³
